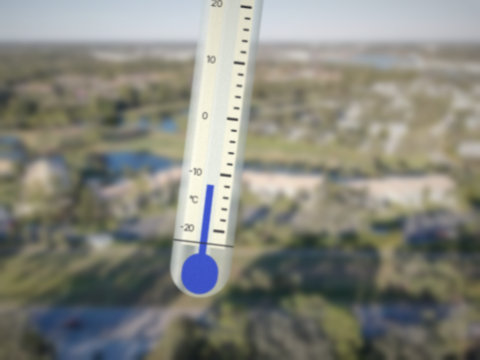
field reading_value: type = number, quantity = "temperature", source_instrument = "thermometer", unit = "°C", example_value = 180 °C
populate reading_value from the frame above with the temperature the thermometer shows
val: -12 °C
